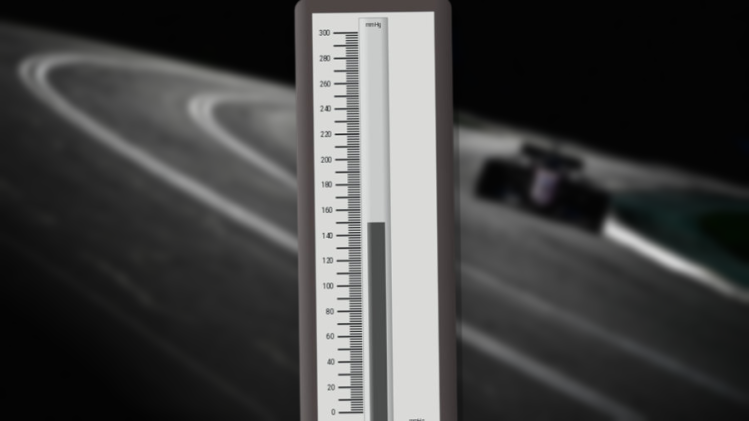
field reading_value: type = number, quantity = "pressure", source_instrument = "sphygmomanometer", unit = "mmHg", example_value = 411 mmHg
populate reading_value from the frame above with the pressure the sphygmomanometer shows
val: 150 mmHg
